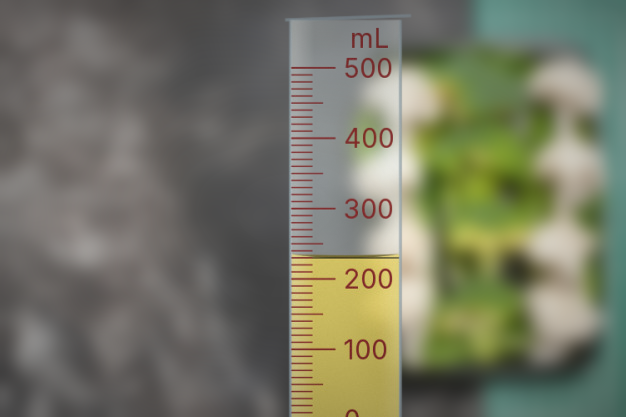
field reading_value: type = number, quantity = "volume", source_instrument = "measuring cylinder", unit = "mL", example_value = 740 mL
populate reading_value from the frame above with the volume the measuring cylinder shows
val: 230 mL
